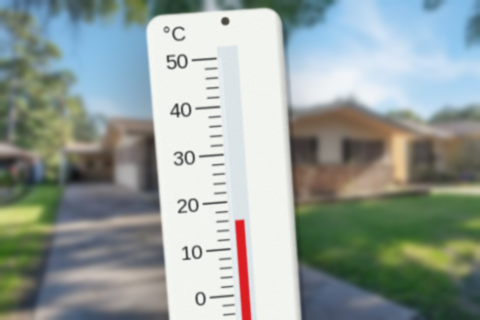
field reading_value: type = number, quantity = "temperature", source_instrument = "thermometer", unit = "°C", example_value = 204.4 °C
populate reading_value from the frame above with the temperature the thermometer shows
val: 16 °C
